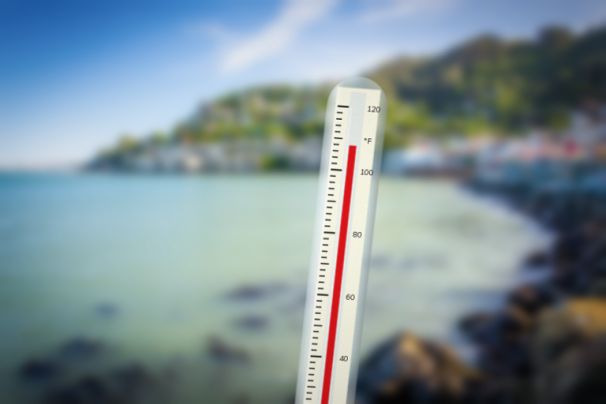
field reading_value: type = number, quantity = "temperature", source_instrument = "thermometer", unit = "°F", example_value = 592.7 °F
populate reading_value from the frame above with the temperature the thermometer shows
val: 108 °F
